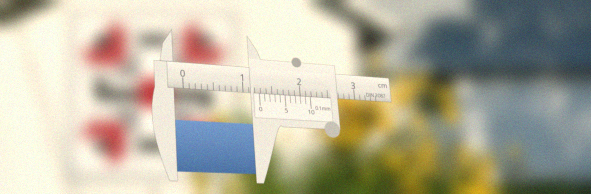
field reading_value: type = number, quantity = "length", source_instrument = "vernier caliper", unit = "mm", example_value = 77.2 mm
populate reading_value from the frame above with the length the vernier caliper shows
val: 12.8 mm
